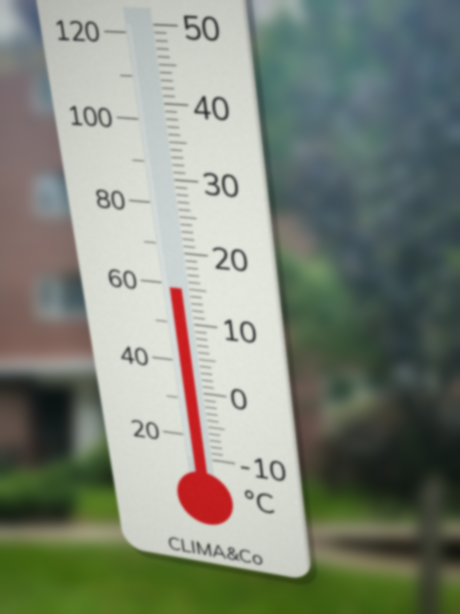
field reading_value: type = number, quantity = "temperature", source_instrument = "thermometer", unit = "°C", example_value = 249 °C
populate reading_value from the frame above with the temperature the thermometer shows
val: 15 °C
